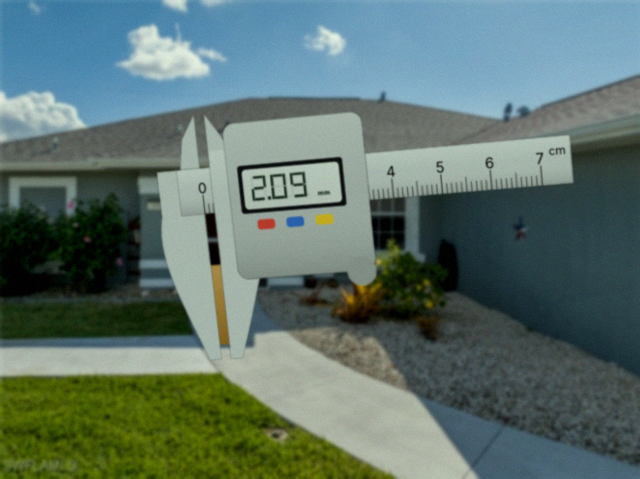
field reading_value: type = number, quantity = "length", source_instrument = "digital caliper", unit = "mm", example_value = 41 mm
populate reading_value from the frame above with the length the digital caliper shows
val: 2.09 mm
